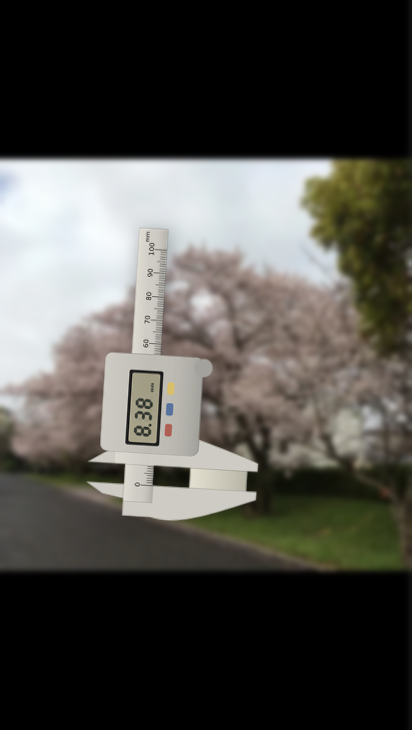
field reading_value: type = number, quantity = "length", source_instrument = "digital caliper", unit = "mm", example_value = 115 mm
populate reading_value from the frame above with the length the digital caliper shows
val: 8.38 mm
